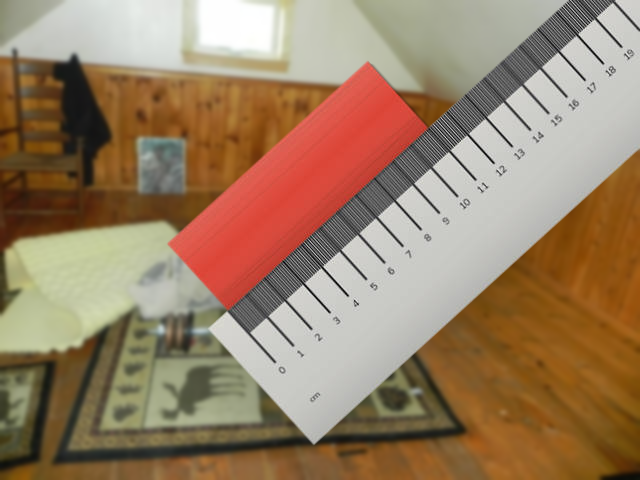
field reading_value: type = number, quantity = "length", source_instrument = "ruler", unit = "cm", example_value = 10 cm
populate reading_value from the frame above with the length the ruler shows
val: 11 cm
